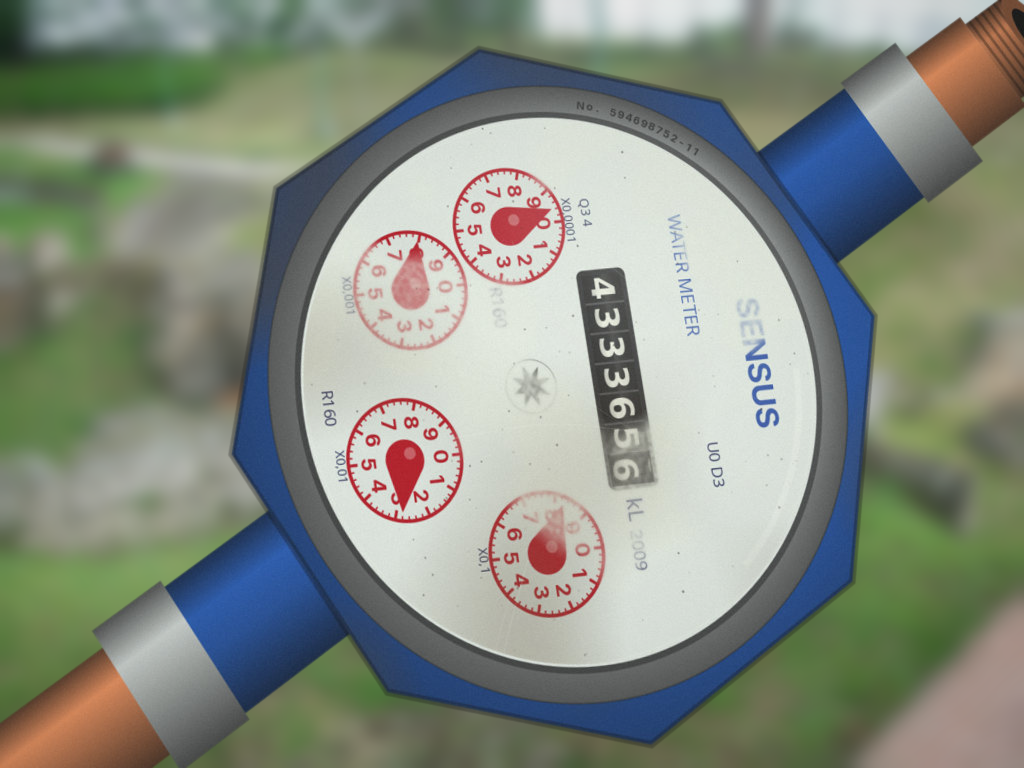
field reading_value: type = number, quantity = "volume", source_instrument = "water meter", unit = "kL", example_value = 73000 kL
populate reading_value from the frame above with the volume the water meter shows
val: 4333655.8279 kL
